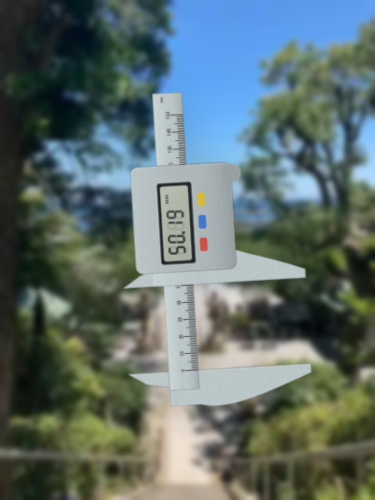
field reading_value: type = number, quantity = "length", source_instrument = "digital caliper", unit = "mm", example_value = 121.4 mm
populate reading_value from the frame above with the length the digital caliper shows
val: 50.19 mm
